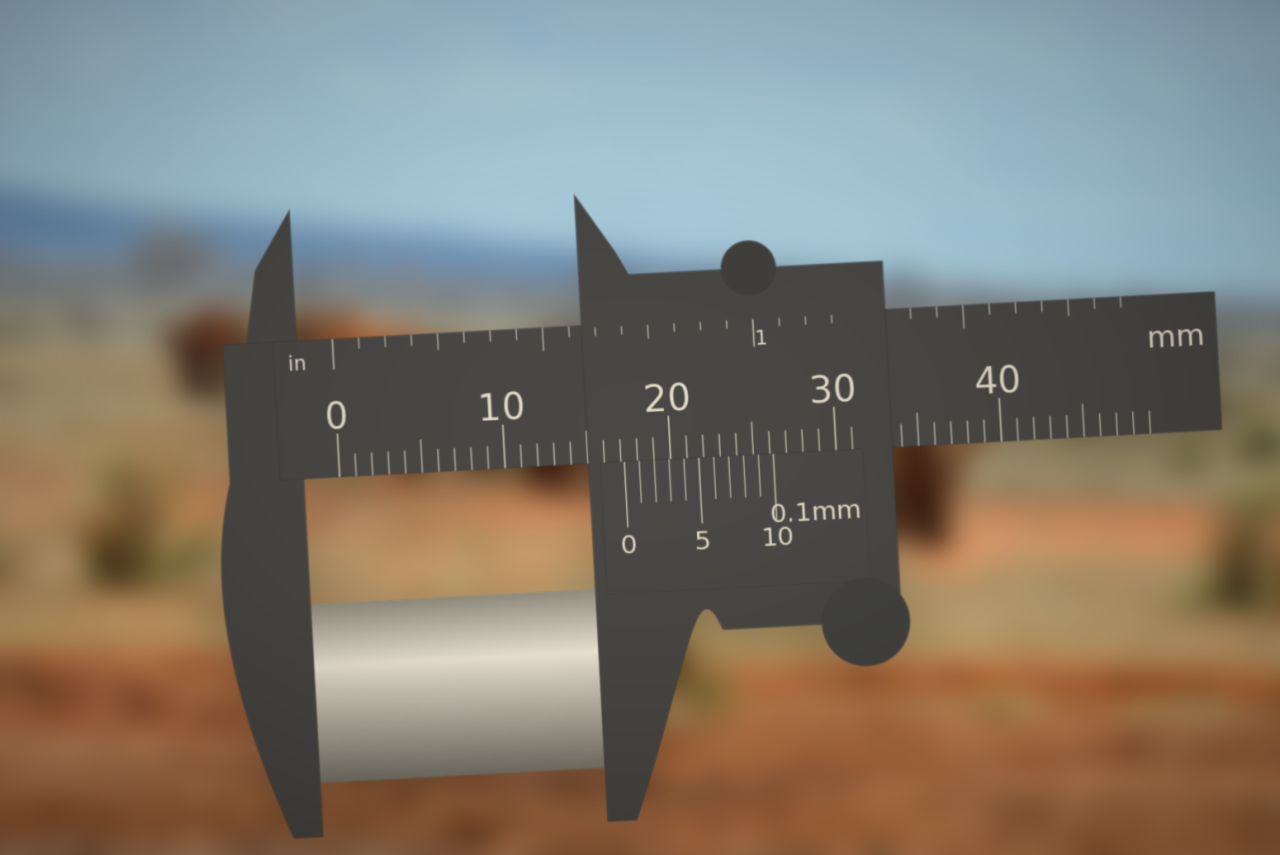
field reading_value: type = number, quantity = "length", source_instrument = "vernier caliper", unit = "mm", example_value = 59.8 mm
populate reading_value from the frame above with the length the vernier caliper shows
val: 17.2 mm
